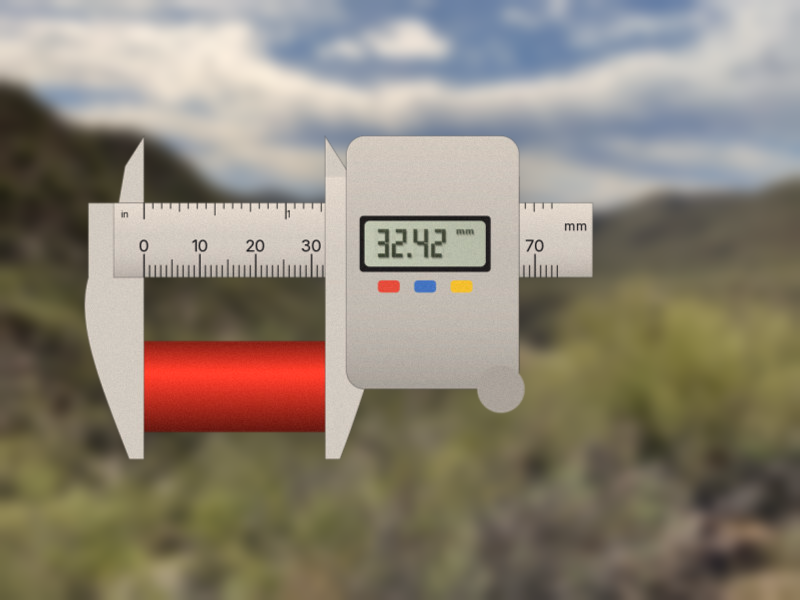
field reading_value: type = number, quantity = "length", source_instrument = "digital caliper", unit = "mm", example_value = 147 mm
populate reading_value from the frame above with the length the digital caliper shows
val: 32.42 mm
